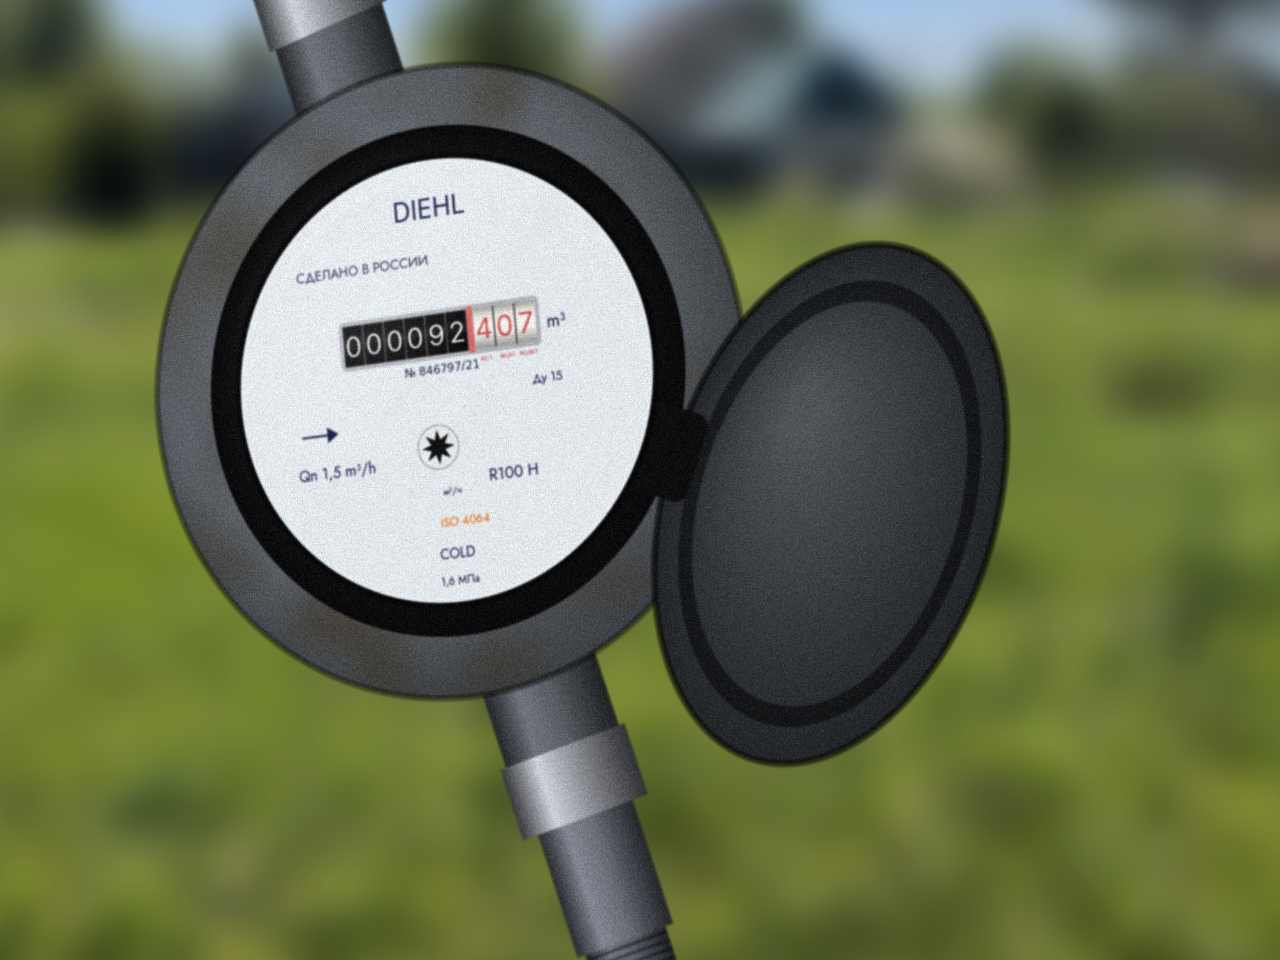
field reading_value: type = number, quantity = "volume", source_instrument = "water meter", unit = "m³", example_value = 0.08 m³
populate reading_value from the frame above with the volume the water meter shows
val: 92.407 m³
